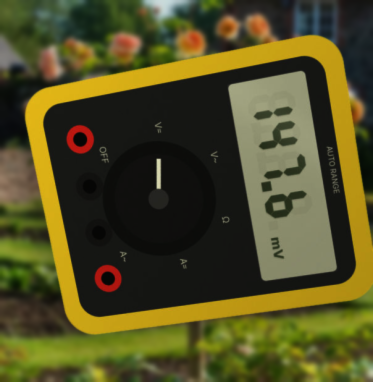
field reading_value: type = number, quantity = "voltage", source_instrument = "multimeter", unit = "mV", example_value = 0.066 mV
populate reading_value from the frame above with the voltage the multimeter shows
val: 147.6 mV
